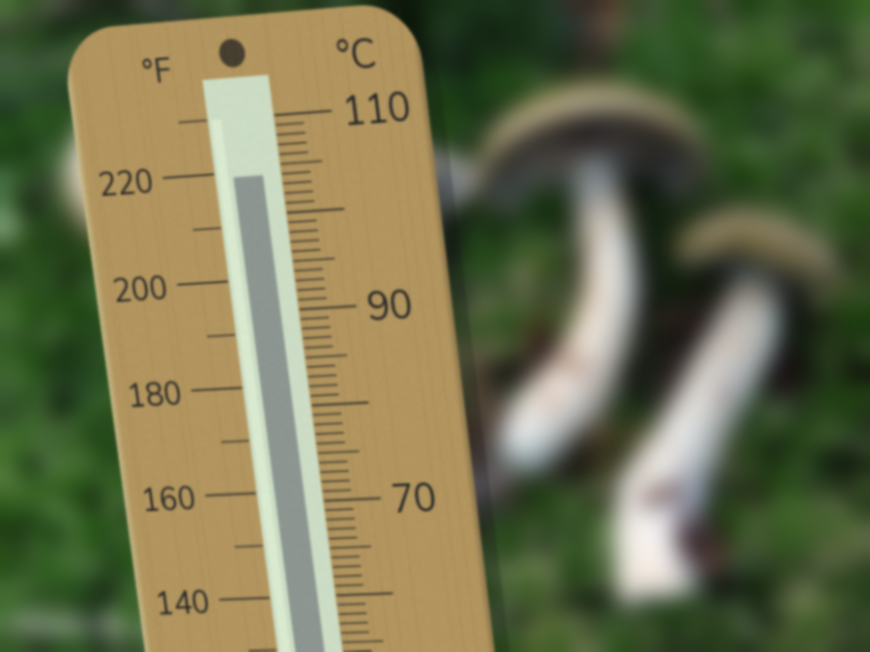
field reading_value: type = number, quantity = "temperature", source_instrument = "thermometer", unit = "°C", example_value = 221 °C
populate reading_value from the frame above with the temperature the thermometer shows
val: 104 °C
